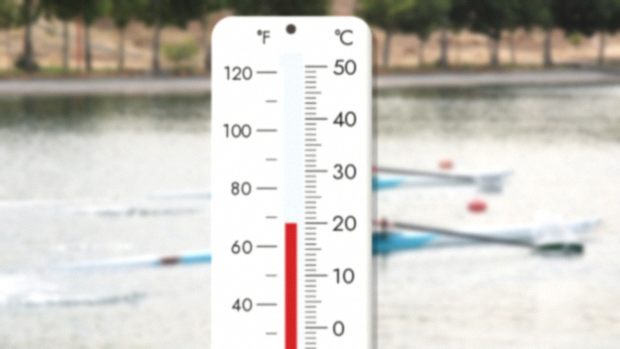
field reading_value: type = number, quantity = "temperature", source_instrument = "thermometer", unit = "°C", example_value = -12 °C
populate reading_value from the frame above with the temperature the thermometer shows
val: 20 °C
